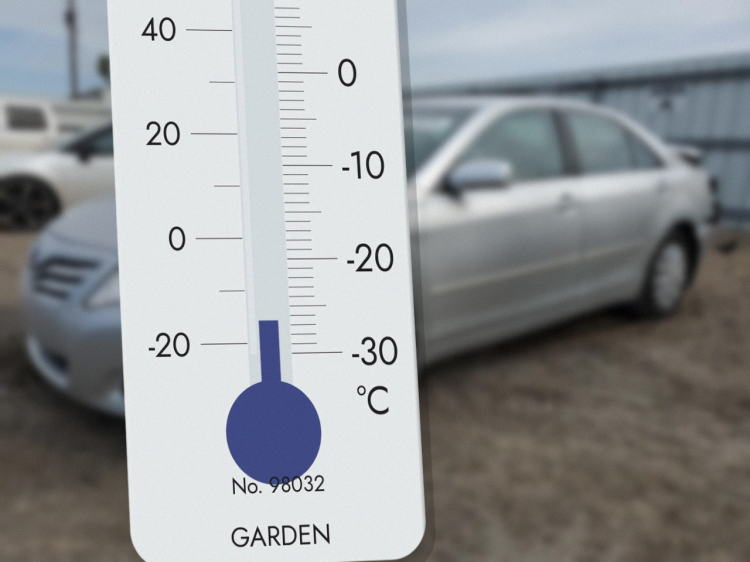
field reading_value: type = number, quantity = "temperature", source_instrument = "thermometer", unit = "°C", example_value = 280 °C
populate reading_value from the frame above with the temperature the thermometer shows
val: -26.5 °C
